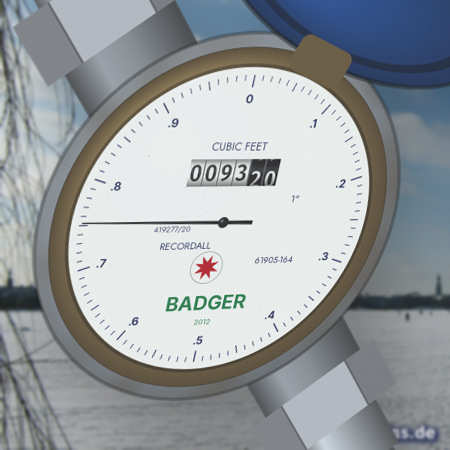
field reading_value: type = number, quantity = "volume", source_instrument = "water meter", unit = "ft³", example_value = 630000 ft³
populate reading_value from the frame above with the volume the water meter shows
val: 9319.75 ft³
